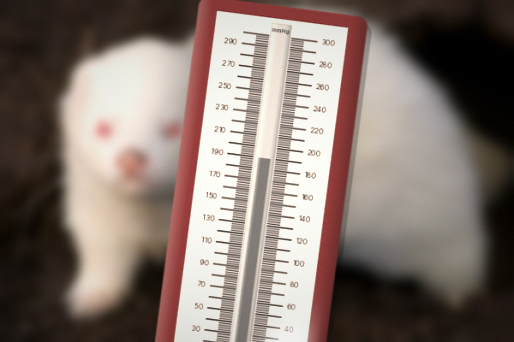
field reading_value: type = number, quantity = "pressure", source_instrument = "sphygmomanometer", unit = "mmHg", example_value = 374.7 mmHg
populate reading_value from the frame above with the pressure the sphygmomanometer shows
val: 190 mmHg
